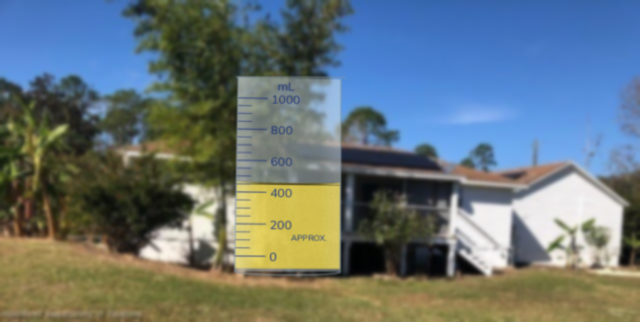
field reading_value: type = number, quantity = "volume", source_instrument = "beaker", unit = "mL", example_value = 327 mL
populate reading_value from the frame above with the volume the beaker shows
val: 450 mL
